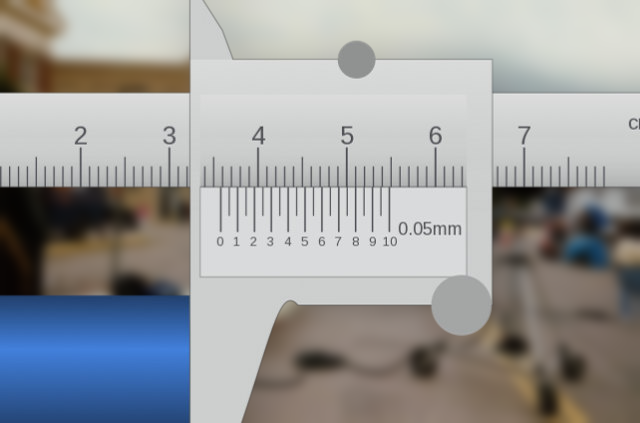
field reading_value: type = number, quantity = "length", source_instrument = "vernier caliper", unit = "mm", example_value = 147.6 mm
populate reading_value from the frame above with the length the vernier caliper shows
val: 35.8 mm
